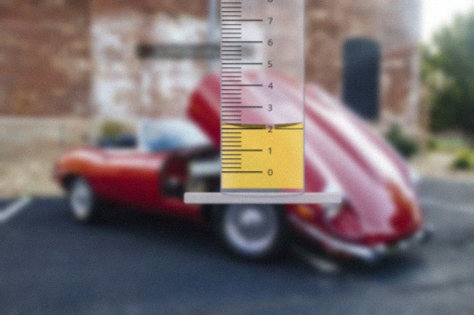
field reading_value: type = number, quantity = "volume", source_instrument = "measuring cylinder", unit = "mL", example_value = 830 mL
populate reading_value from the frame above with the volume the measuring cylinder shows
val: 2 mL
